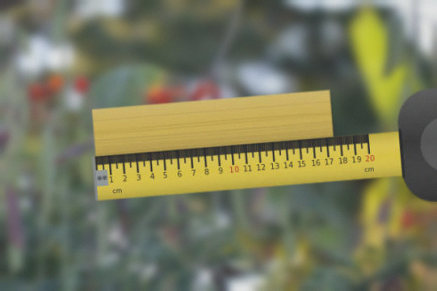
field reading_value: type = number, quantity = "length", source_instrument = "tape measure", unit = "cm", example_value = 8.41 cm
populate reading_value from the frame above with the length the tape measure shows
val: 17.5 cm
